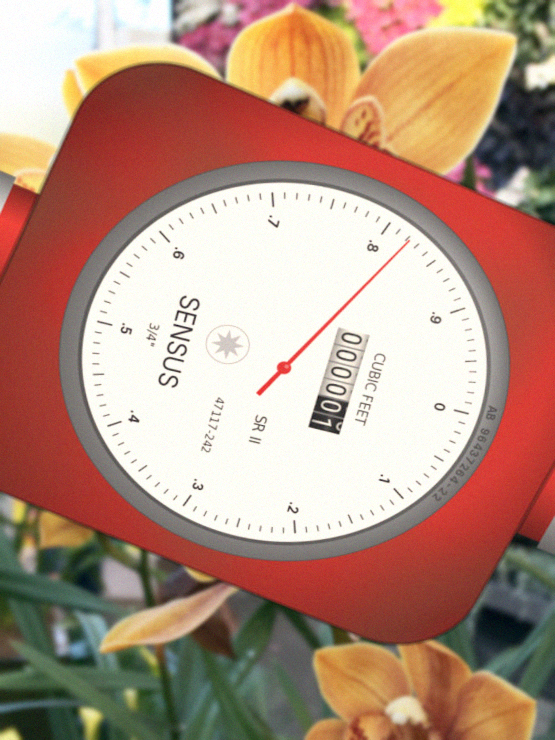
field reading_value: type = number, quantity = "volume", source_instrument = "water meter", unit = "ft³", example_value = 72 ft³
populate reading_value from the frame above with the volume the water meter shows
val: 0.82 ft³
